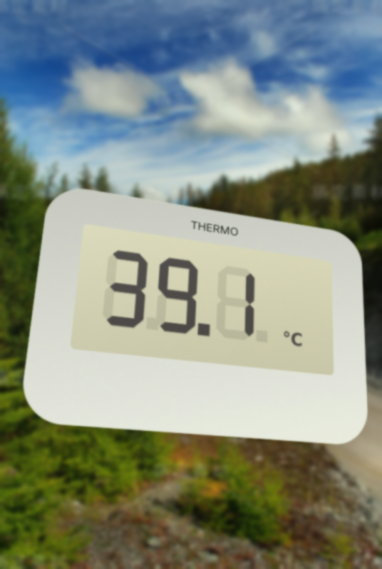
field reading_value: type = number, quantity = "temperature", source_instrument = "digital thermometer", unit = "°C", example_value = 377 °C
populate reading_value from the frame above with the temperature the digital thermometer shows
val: 39.1 °C
